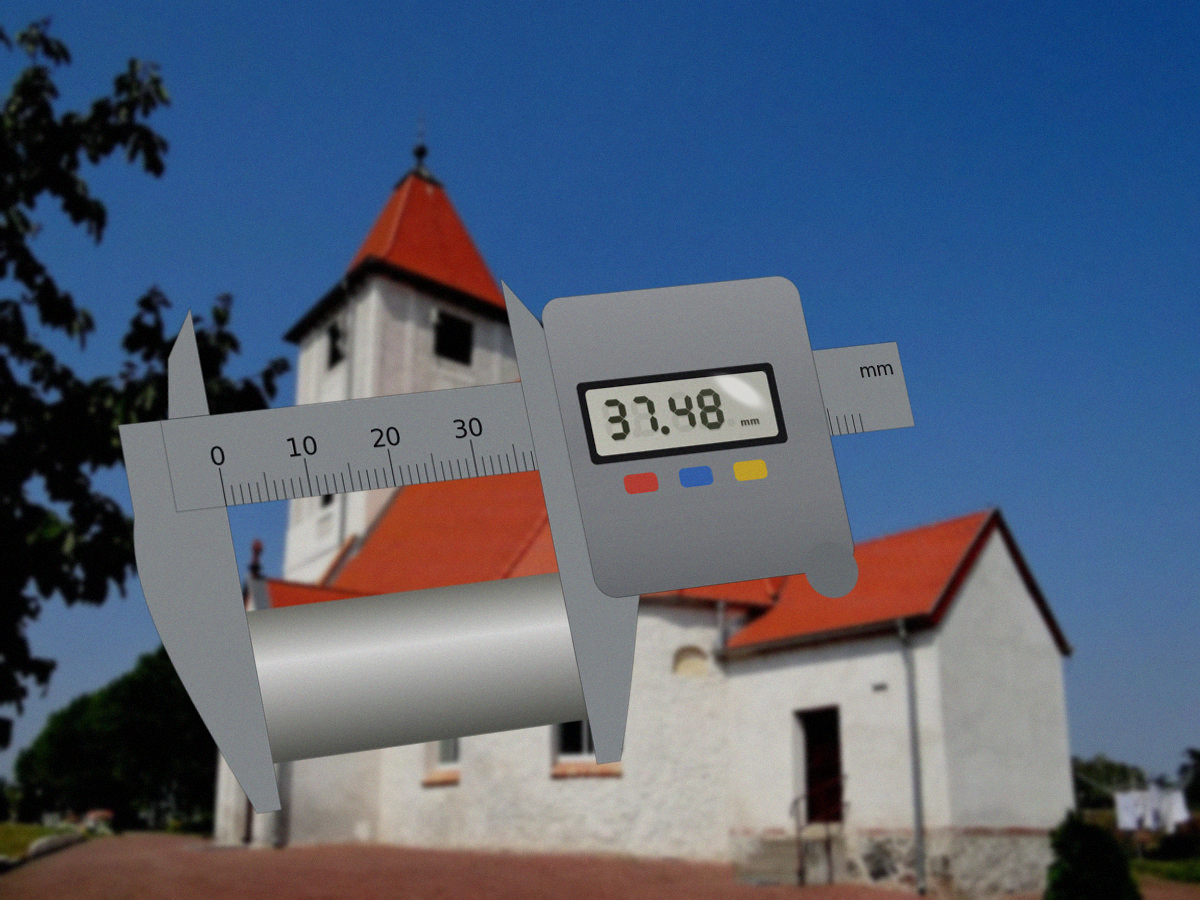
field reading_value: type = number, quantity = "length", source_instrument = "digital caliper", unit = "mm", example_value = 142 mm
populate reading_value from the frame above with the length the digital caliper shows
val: 37.48 mm
